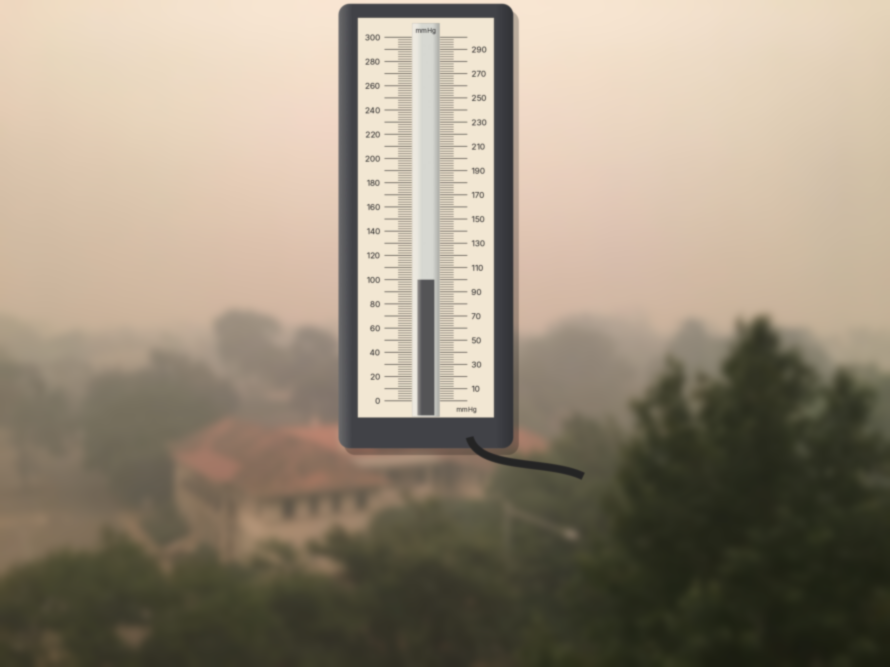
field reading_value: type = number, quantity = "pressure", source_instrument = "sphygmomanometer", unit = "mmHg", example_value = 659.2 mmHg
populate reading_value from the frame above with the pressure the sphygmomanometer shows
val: 100 mmHg
